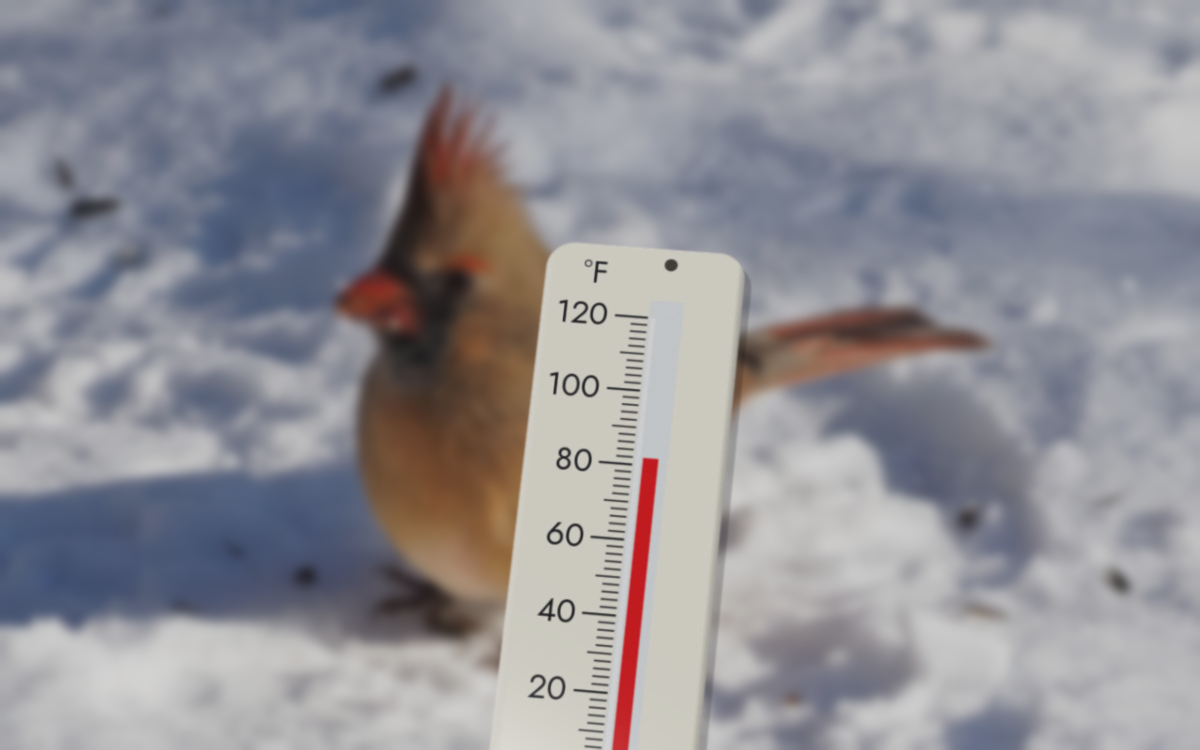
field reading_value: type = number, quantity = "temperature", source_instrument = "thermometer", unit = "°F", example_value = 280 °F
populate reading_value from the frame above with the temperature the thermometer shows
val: 82 °F
